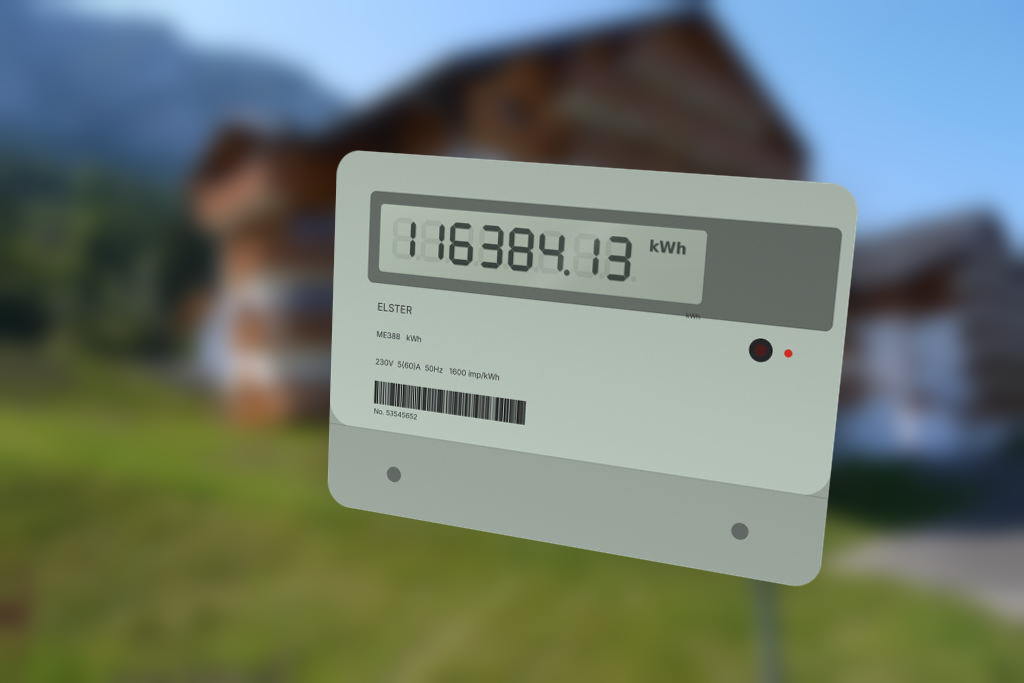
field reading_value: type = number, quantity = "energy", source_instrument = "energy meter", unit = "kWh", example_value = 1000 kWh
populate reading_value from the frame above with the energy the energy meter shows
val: 116384.13 kWh
